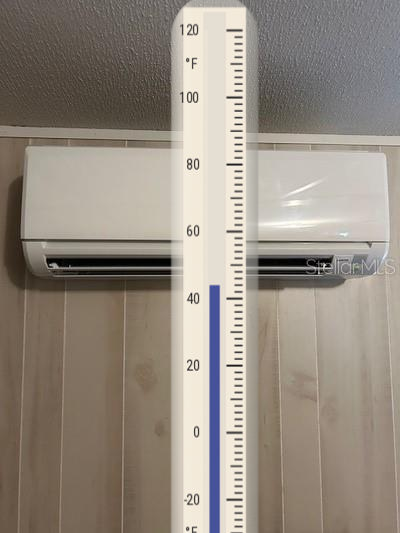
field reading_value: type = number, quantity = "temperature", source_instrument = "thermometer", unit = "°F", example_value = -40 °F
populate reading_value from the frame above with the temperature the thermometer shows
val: 44 °F
